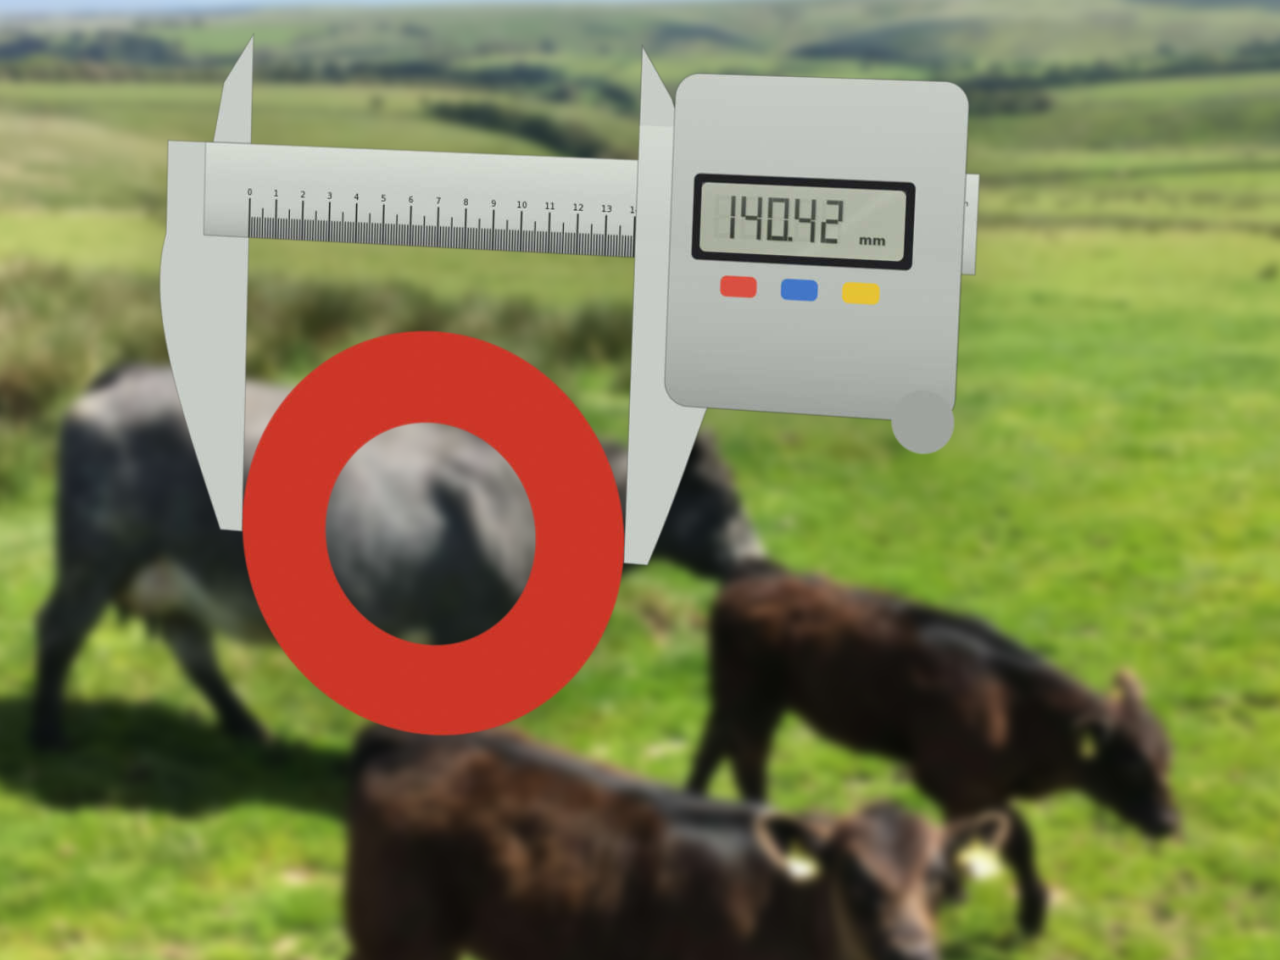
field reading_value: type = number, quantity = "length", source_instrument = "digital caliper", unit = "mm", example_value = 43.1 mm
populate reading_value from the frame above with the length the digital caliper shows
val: 140.42 mm
